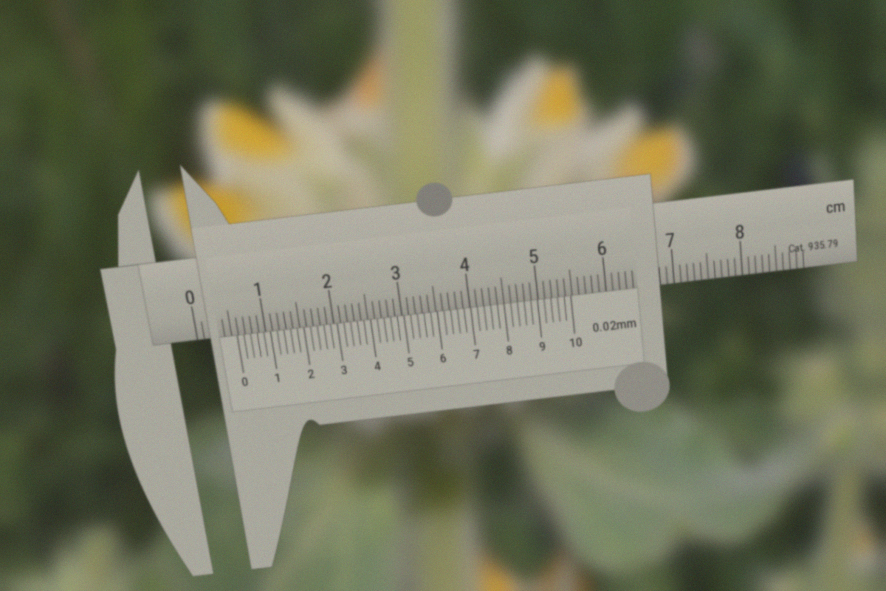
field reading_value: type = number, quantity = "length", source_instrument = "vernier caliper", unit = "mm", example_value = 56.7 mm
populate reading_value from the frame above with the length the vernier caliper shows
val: 5.8 mm
